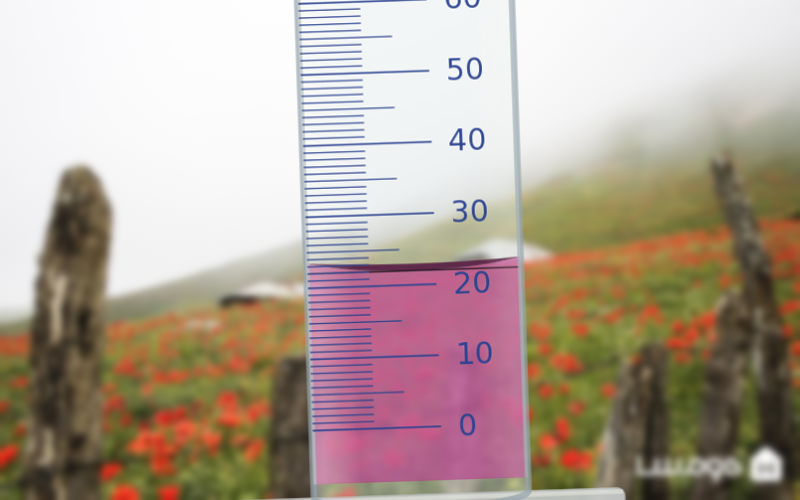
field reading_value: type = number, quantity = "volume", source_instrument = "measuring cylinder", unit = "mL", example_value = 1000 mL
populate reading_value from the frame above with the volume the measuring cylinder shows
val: 22 mL
